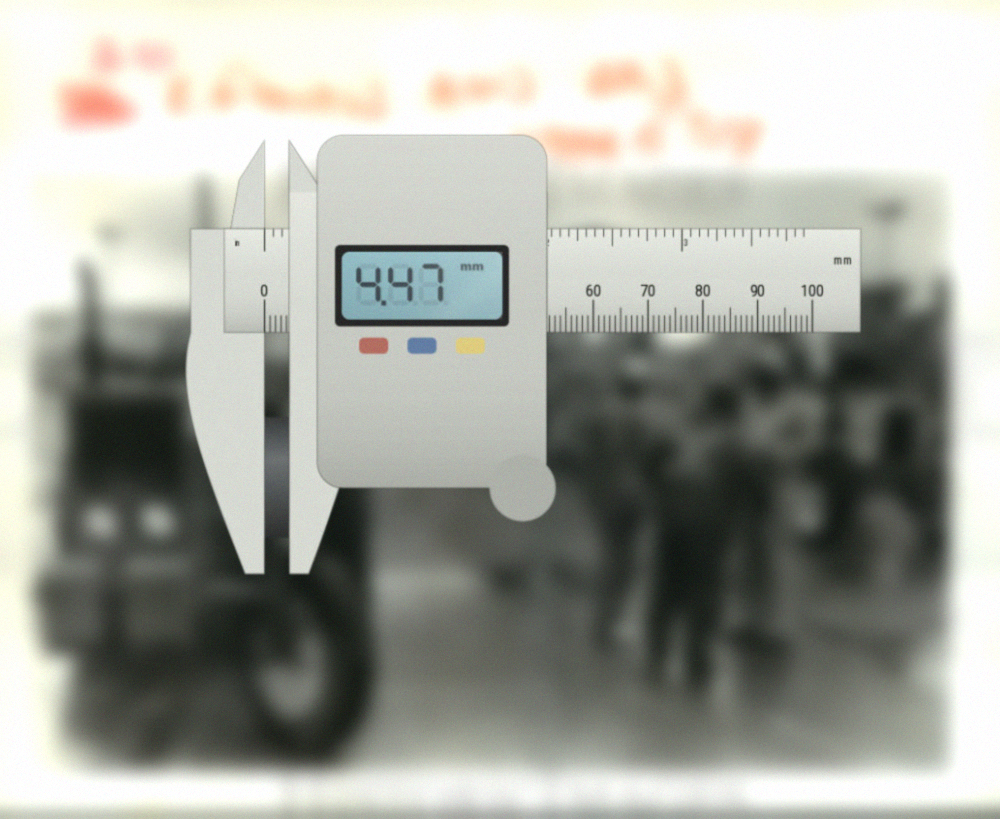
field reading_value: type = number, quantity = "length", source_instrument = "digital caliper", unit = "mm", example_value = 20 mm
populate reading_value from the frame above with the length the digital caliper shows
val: 4.47 mm
